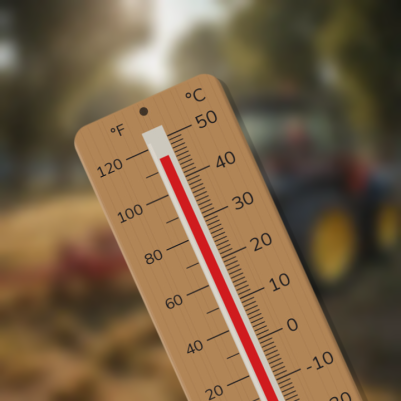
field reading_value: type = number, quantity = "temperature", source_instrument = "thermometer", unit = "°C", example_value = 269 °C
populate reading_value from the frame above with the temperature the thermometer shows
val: 46 °C
